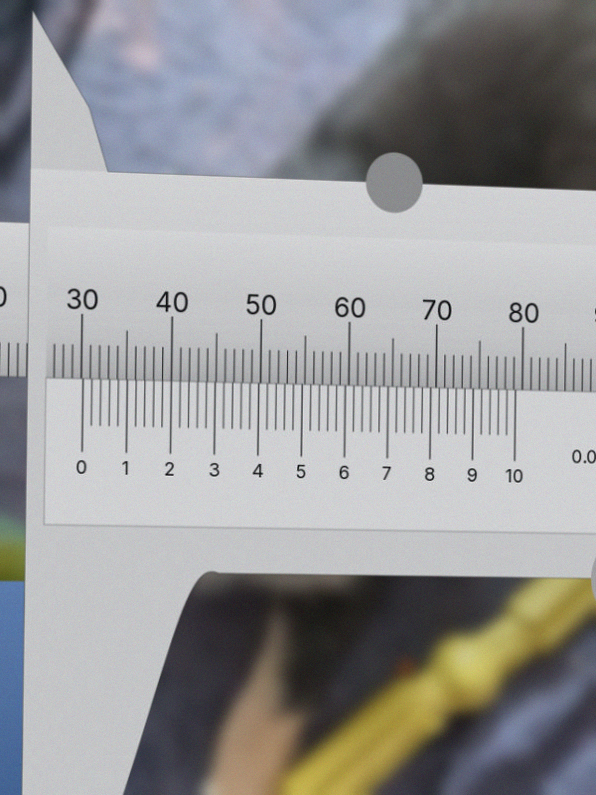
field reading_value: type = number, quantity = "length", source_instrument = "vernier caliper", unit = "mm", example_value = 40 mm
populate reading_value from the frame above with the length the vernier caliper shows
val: 30.2 mm
